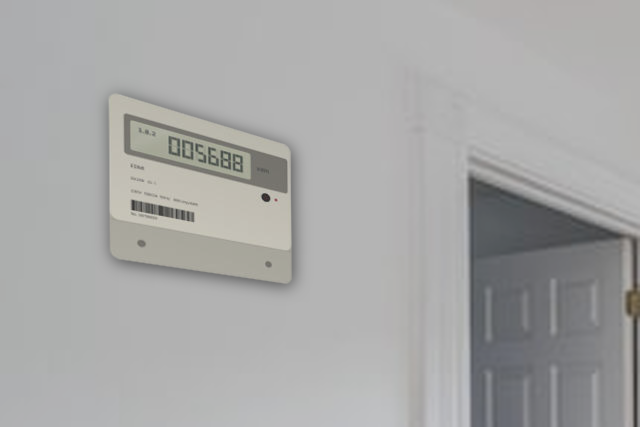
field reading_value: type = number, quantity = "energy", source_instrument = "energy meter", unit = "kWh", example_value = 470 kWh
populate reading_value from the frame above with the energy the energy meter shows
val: 5688 kWh
